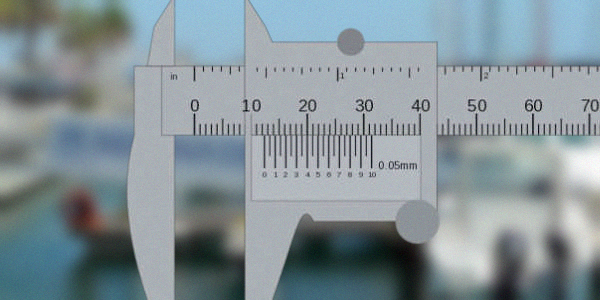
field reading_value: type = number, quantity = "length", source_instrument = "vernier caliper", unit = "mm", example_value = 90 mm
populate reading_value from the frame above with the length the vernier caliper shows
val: 12.4 mm
